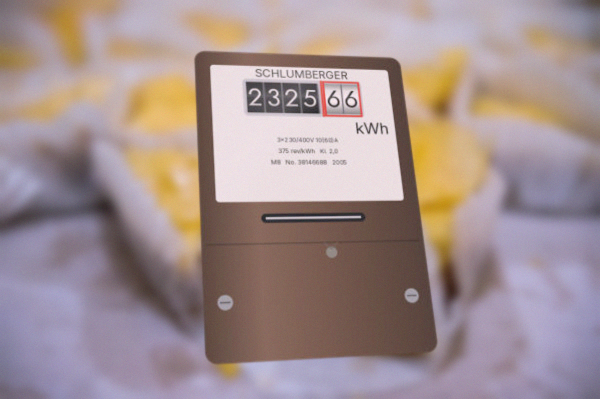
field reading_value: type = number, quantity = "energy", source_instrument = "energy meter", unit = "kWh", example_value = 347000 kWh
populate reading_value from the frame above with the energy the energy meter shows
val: 2325.66 kWh
